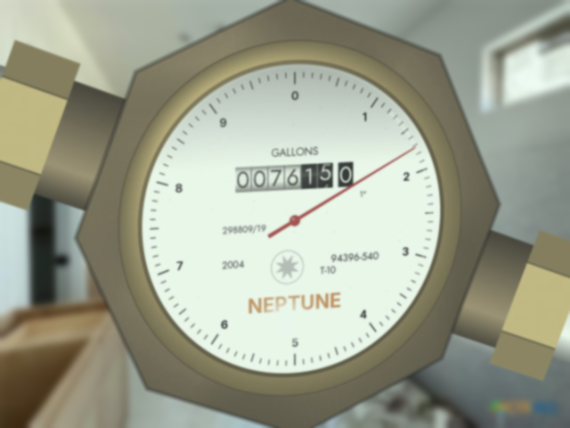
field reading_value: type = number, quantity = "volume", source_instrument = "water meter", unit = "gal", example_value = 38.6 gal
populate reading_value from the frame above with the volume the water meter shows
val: 76151.7 gal
